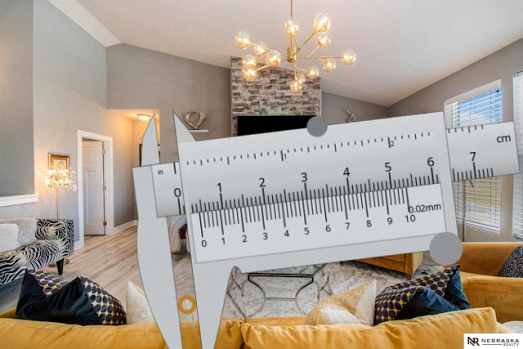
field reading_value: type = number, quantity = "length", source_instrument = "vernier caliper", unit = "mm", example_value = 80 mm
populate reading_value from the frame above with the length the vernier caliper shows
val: 4.5 mm
